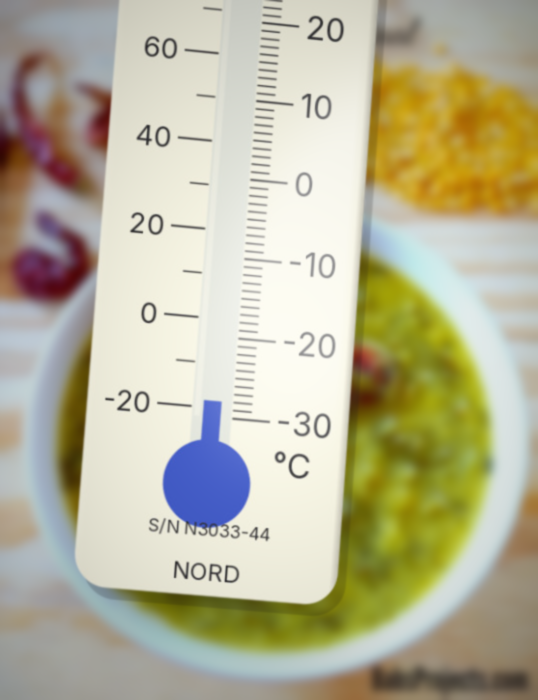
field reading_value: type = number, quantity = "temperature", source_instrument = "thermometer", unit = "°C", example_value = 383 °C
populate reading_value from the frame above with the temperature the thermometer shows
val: -28 °C
